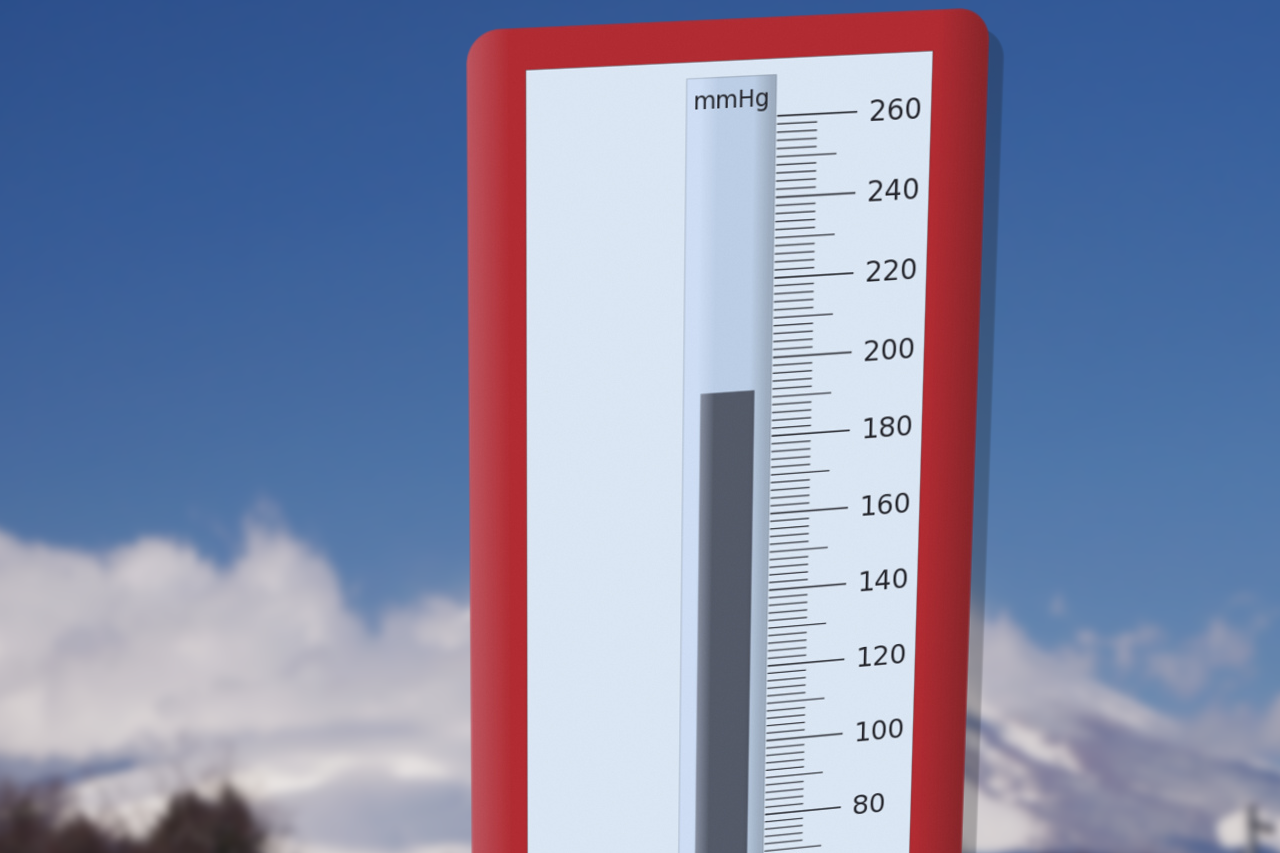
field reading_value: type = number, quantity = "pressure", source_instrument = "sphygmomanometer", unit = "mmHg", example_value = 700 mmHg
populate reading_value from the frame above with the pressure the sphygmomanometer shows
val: 192 mmHg
